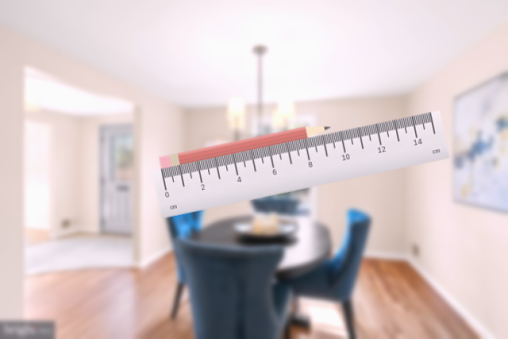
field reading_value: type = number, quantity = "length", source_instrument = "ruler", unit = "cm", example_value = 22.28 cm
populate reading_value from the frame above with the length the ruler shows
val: 9.5 cm
